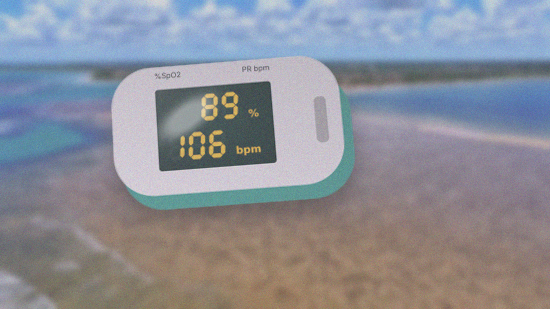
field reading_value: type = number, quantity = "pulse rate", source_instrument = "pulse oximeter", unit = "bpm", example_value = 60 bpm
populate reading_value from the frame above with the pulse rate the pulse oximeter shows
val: 106 bpm
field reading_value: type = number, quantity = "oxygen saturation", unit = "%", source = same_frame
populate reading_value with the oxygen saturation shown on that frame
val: 89 %
